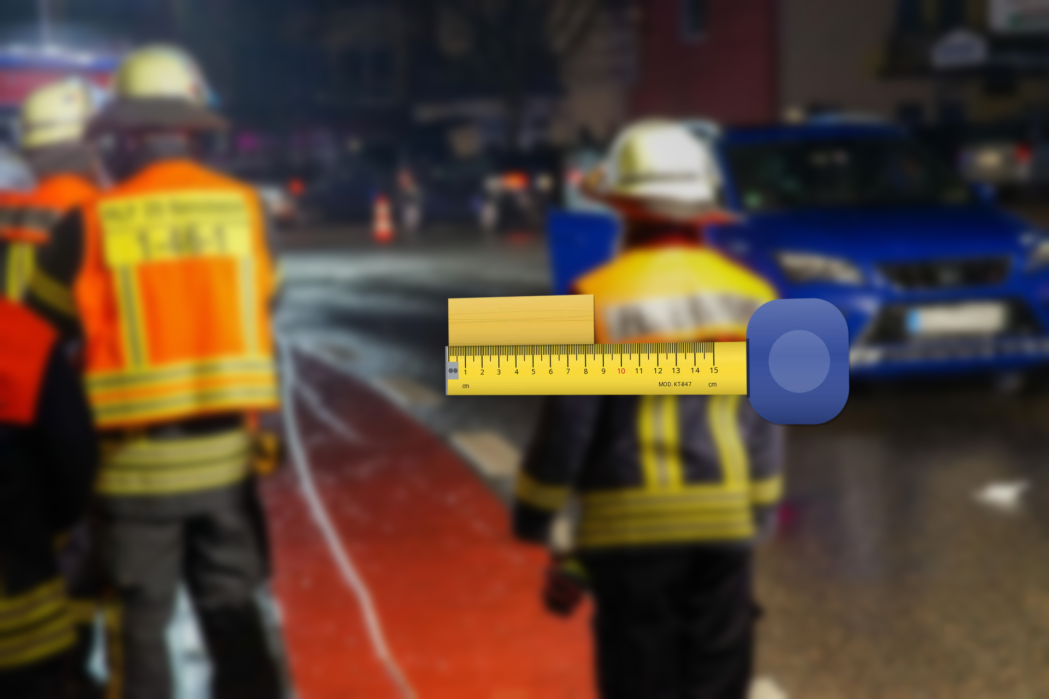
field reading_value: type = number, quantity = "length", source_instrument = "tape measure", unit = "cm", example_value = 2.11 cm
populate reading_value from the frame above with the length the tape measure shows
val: 8.5 cm
